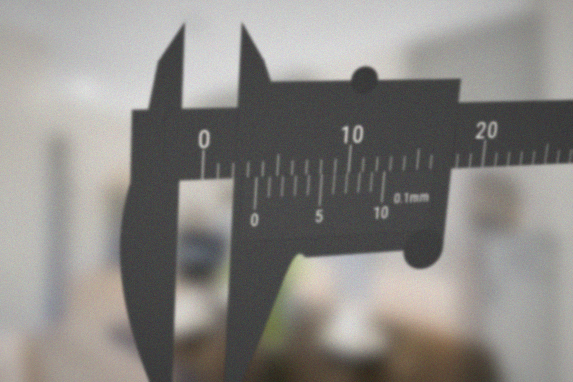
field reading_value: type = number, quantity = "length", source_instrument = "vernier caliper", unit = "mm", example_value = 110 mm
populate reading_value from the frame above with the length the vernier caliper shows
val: 3.6 mm
